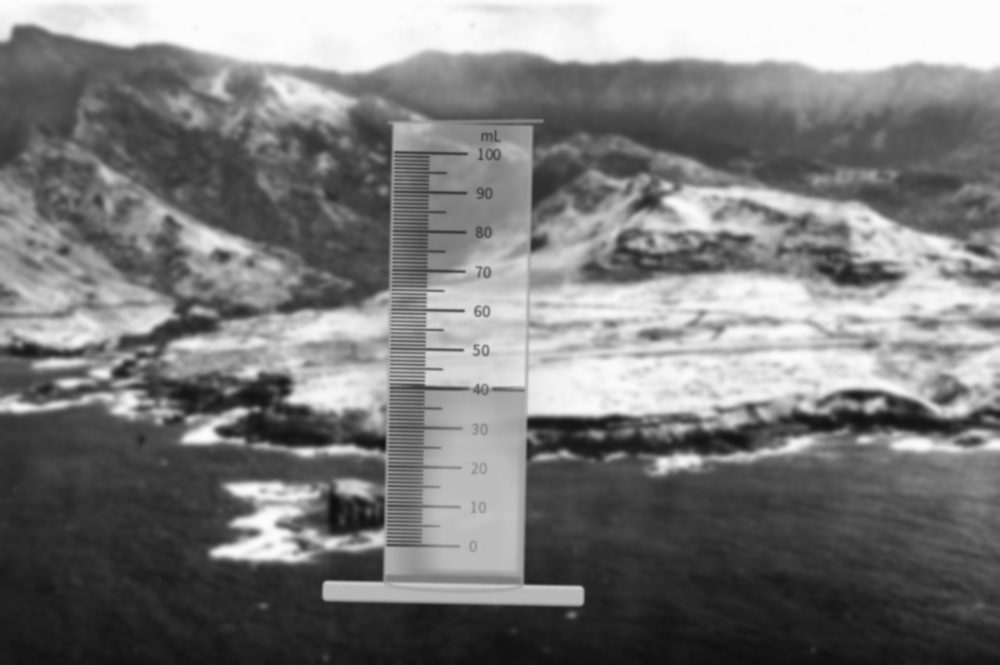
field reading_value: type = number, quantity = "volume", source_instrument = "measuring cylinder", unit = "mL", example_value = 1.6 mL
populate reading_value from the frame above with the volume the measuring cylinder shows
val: 40 mL
